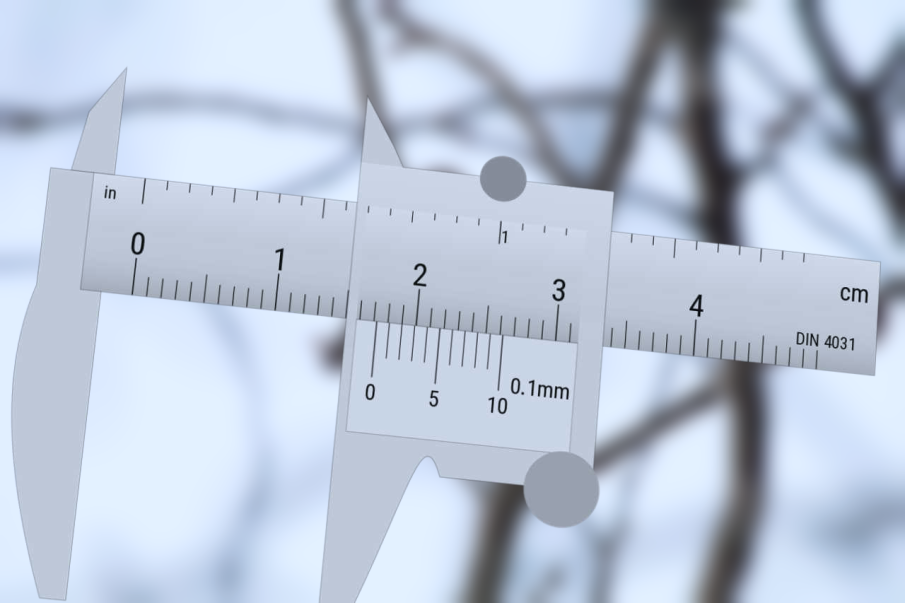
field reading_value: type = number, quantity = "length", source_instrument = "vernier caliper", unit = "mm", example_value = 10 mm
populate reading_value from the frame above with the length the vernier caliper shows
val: 17.2 mm
